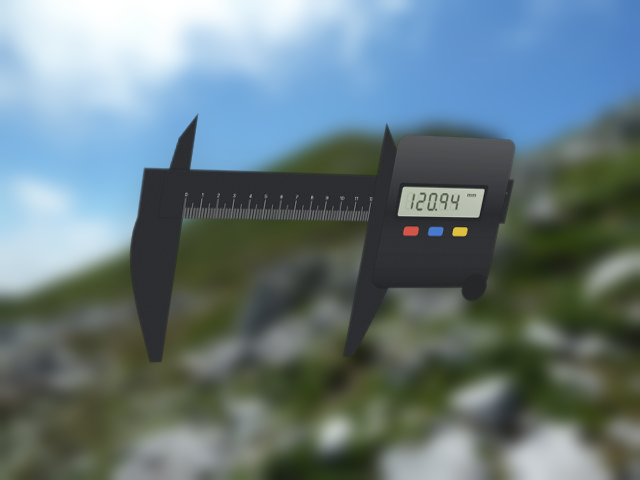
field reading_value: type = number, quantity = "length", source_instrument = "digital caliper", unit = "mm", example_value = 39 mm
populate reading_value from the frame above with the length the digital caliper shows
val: 120.94 mm
